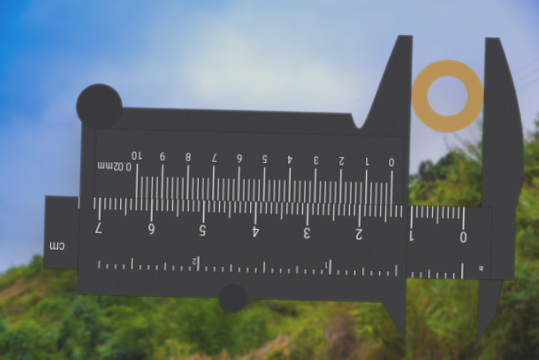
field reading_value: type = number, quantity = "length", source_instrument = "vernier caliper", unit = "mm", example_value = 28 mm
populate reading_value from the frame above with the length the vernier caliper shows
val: 14.0 mm
